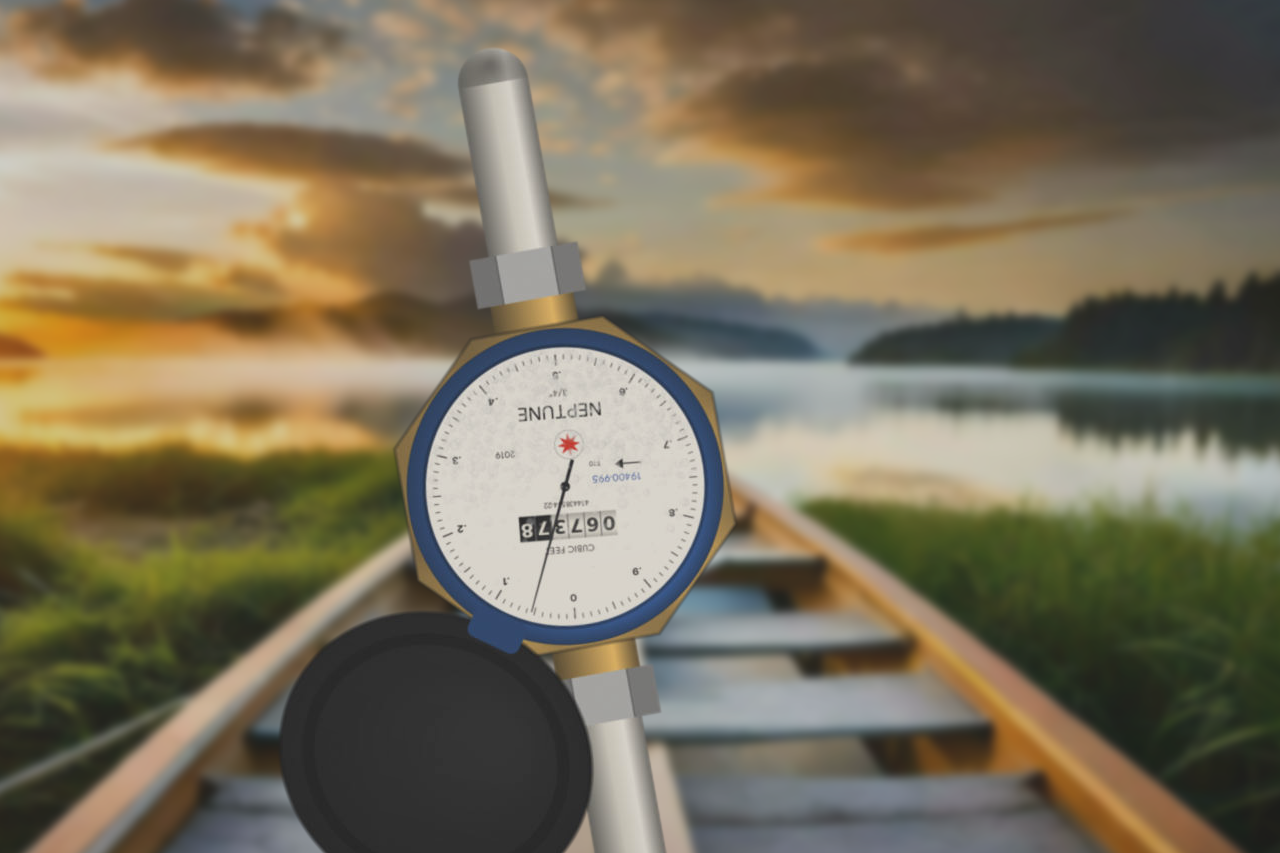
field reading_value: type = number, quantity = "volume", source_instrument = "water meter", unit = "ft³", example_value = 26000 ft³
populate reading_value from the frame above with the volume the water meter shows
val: 67378.05 ft³
